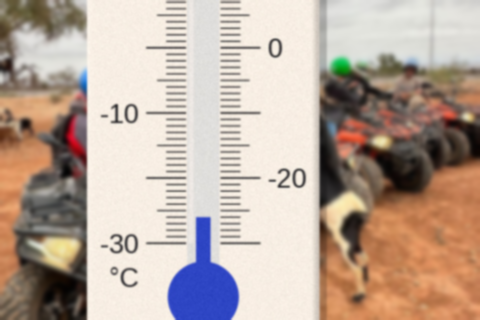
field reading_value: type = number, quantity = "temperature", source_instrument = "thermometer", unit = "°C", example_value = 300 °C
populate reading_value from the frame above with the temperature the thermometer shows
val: -26 °C
